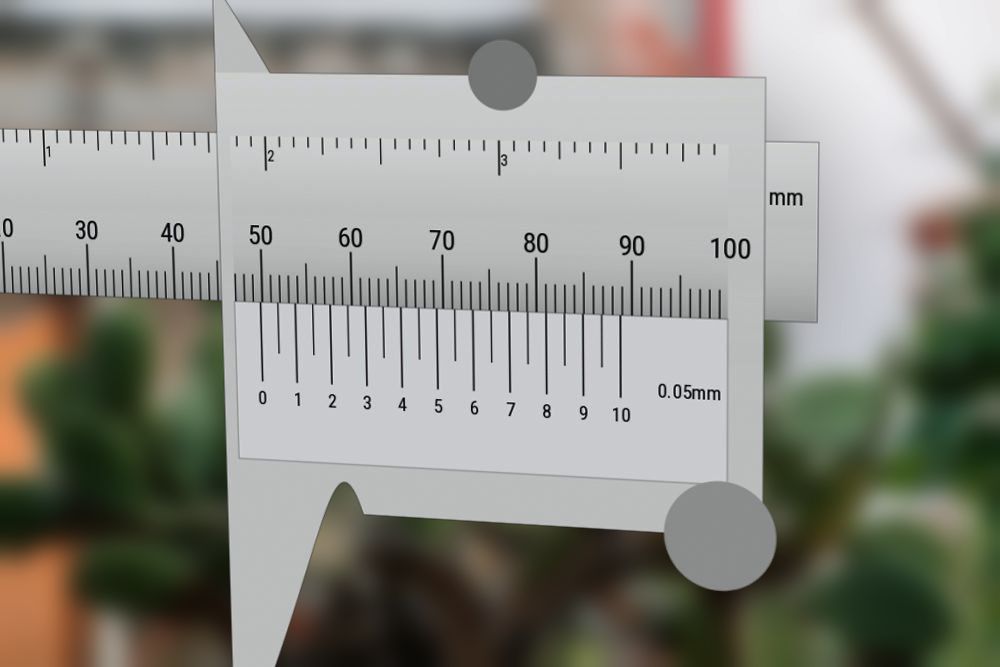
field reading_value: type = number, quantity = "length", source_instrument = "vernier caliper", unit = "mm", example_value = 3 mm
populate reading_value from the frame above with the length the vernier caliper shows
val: 49.8 mm
